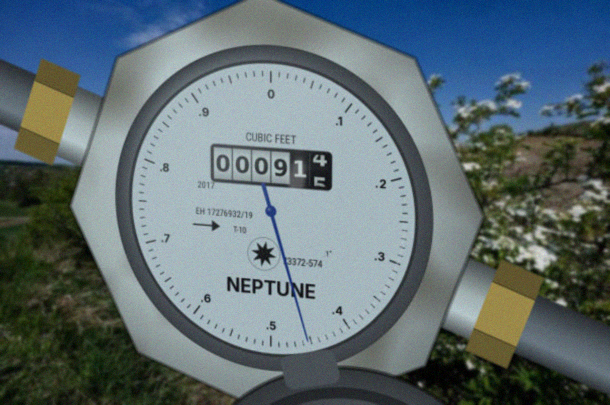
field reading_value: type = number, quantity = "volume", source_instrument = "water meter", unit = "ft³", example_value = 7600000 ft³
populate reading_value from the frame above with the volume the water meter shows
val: 914.45 ft³
